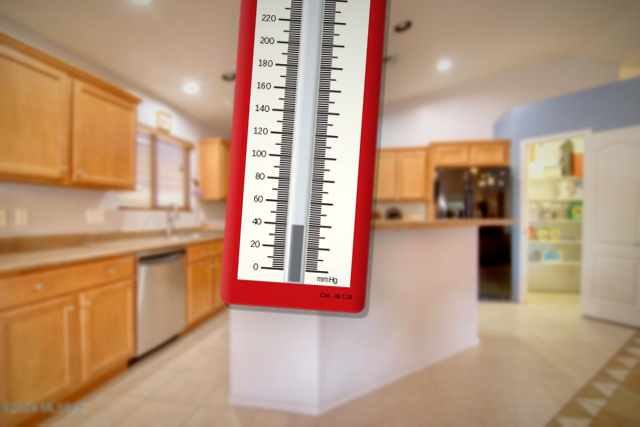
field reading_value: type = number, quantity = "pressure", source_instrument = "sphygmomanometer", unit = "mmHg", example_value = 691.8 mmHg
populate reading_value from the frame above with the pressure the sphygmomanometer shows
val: 40 mmHg
